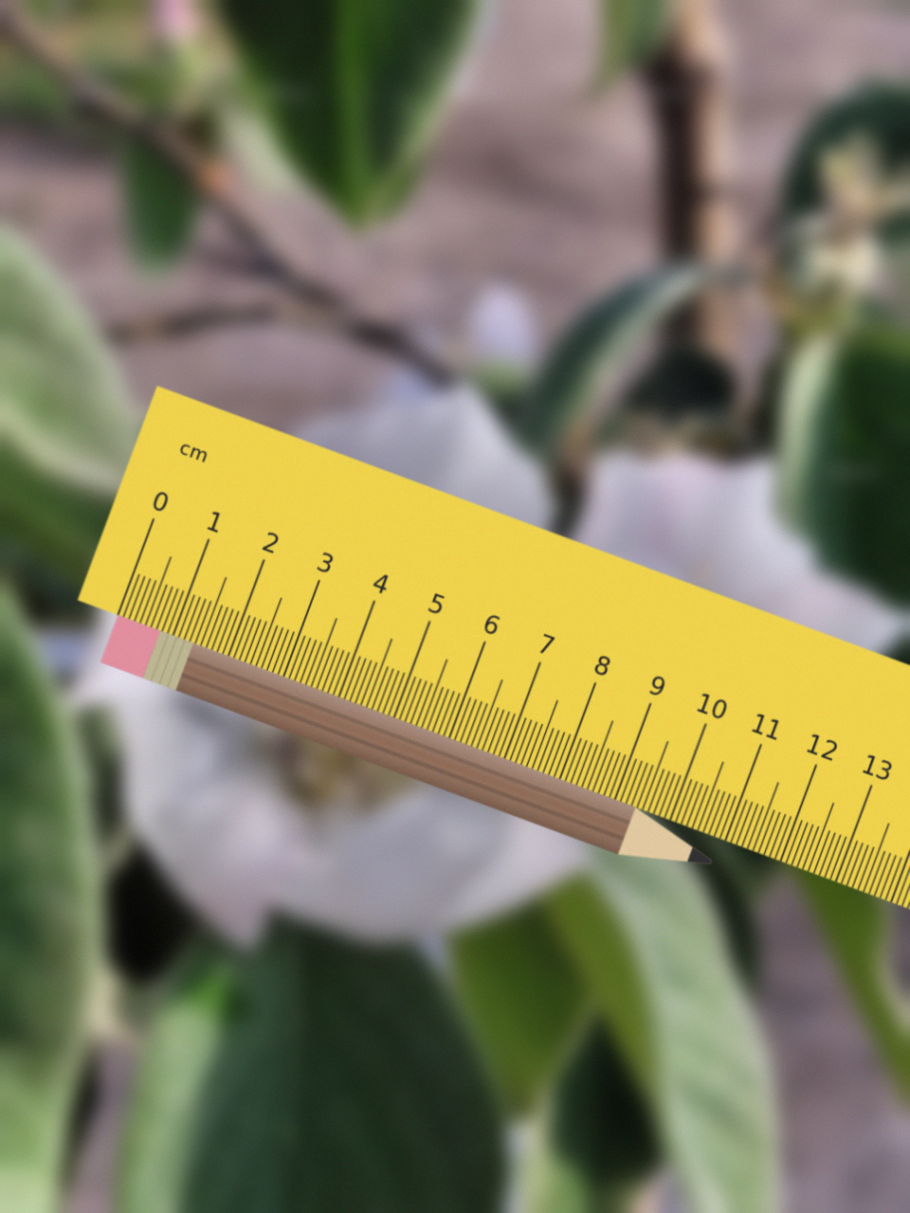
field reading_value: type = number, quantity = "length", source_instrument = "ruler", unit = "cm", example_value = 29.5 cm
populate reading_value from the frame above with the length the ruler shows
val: 10.9 cm
